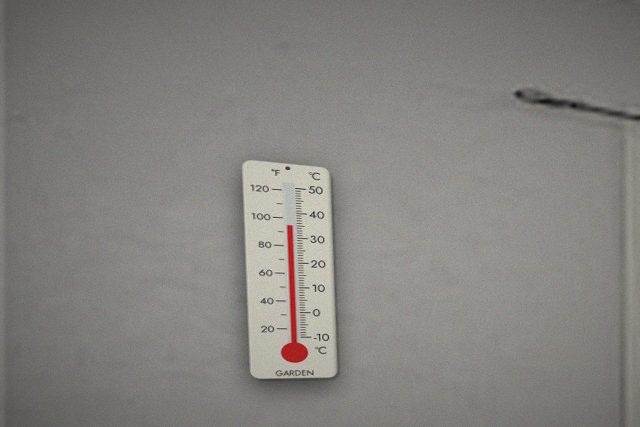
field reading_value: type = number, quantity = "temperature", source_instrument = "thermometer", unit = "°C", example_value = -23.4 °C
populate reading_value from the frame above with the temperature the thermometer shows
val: 35 °C
